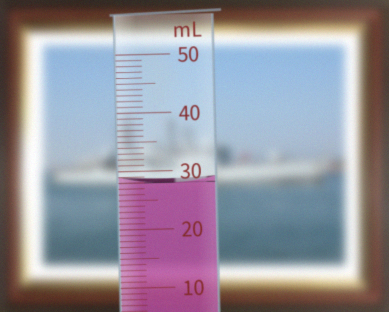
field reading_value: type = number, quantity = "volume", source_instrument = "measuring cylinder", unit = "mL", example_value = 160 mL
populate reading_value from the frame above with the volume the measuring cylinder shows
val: 28 mL
